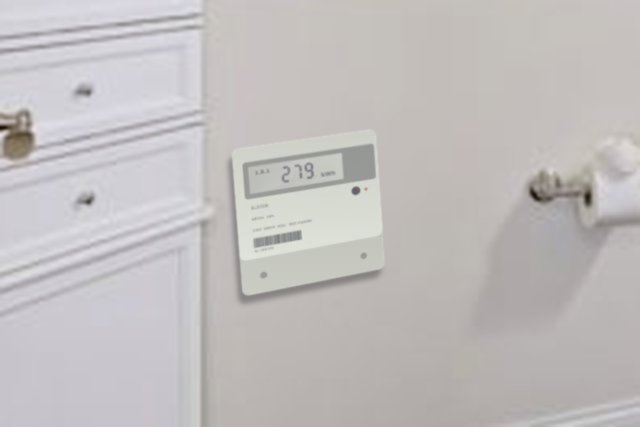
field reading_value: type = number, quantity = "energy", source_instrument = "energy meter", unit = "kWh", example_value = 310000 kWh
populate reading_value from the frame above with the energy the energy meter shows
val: 279 kWh
